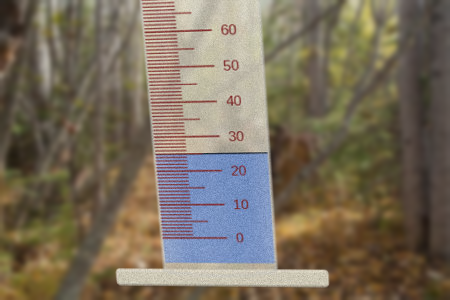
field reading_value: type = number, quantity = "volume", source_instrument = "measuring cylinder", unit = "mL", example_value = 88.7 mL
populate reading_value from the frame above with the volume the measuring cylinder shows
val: 25 mL
